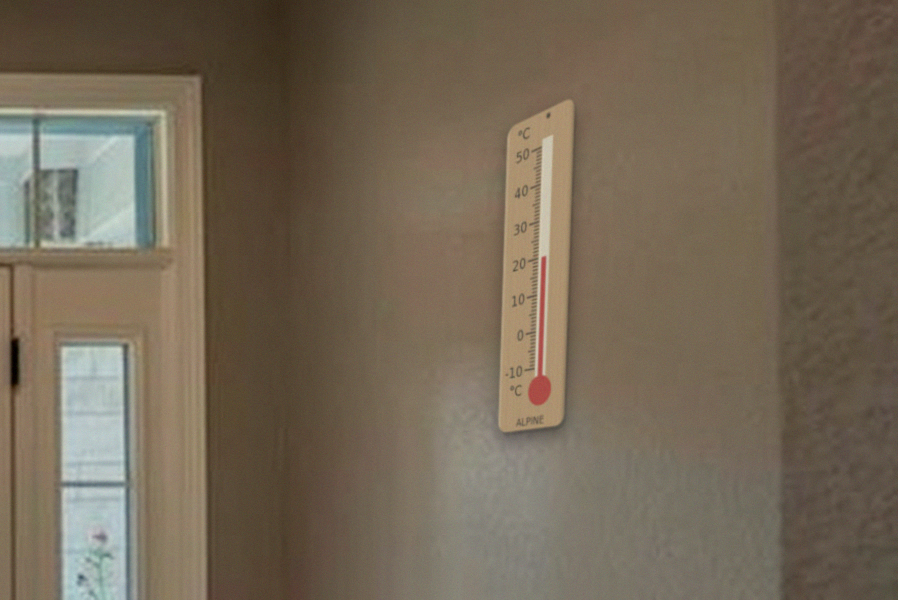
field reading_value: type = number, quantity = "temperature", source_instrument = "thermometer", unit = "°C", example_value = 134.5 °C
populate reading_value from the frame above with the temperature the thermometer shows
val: 20 °C
